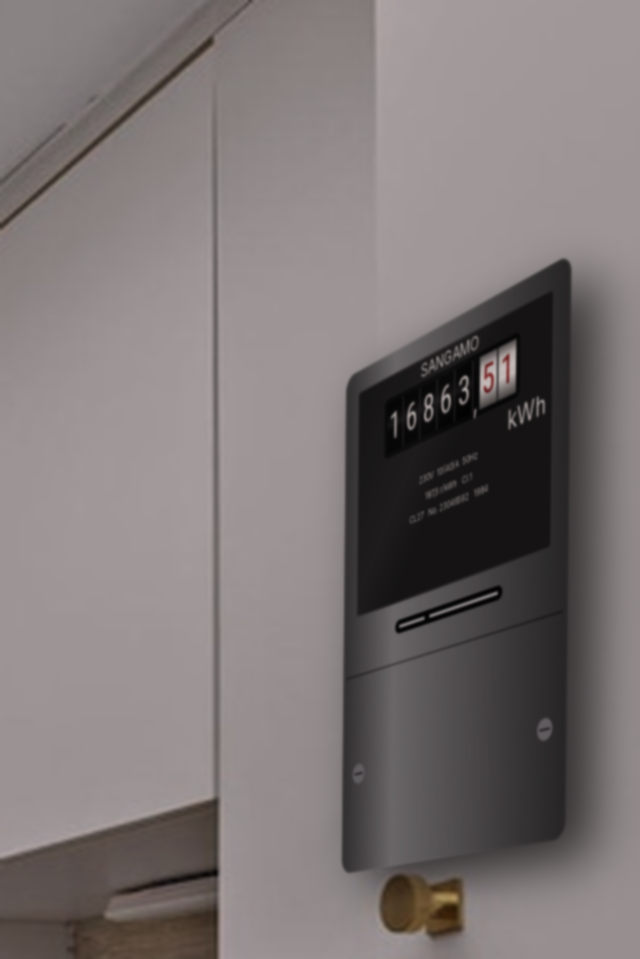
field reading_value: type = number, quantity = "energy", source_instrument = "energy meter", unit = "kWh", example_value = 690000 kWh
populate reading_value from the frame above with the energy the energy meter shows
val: 16863.51 kWh
